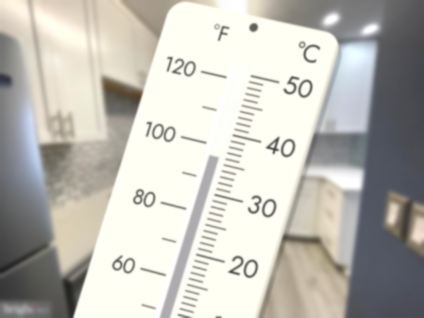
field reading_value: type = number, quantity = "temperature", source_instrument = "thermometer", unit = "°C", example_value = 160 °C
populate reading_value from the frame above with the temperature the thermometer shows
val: 36 °C
